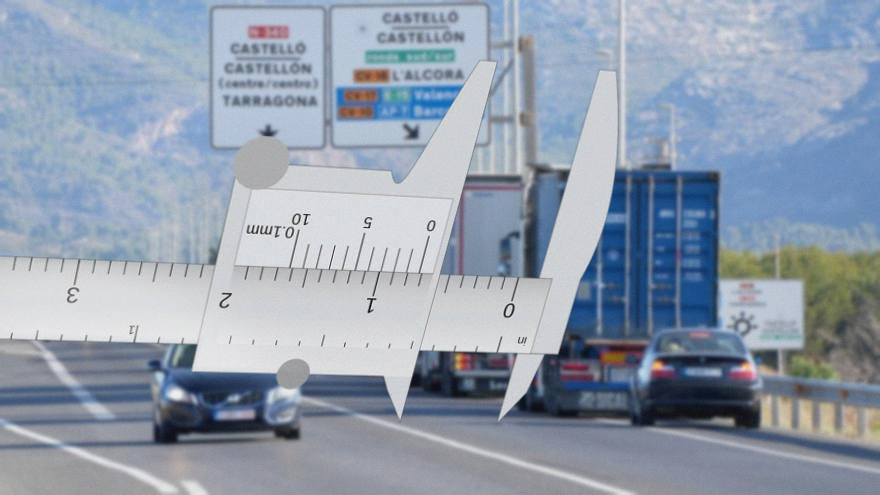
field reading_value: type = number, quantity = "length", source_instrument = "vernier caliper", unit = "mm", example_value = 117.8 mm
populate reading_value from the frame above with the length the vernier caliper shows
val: 7.2 mm
